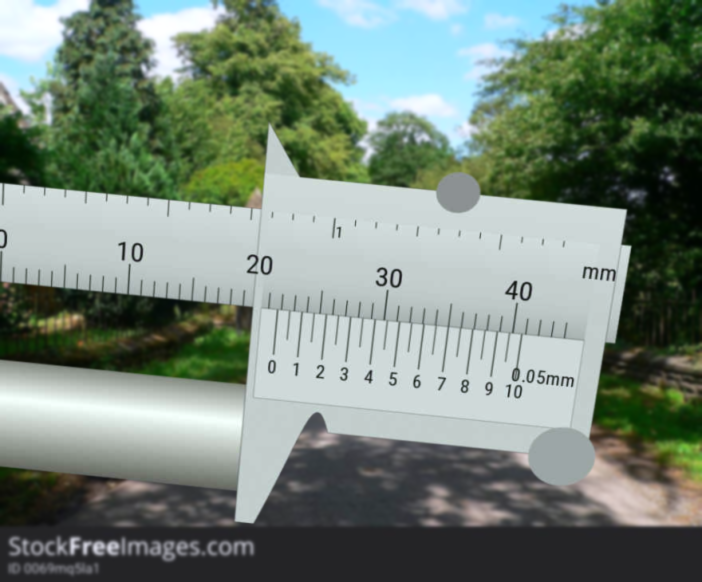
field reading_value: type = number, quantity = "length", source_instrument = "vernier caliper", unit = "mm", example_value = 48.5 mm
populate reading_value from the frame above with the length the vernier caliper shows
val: 21.7 mm
